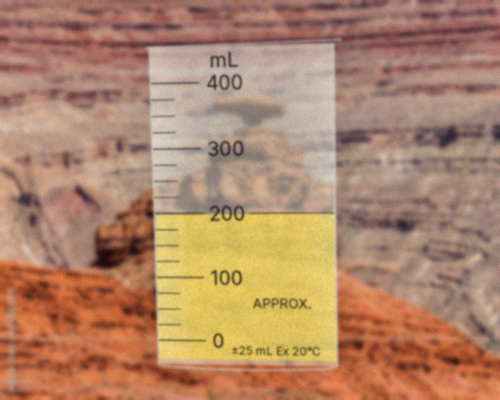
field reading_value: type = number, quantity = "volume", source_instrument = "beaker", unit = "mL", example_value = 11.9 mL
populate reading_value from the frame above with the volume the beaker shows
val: 200 mL
